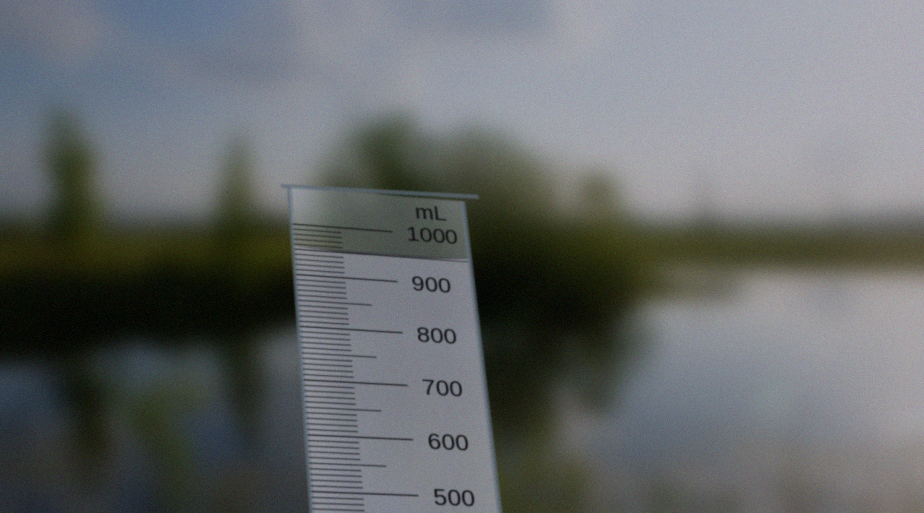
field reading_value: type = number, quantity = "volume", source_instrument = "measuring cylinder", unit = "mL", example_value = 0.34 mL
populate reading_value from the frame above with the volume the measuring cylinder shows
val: 950 mL
